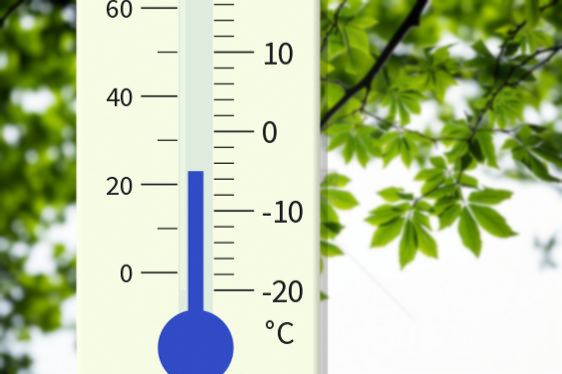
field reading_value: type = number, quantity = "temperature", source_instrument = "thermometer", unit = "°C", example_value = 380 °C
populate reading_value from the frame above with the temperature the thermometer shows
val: -5 °C
